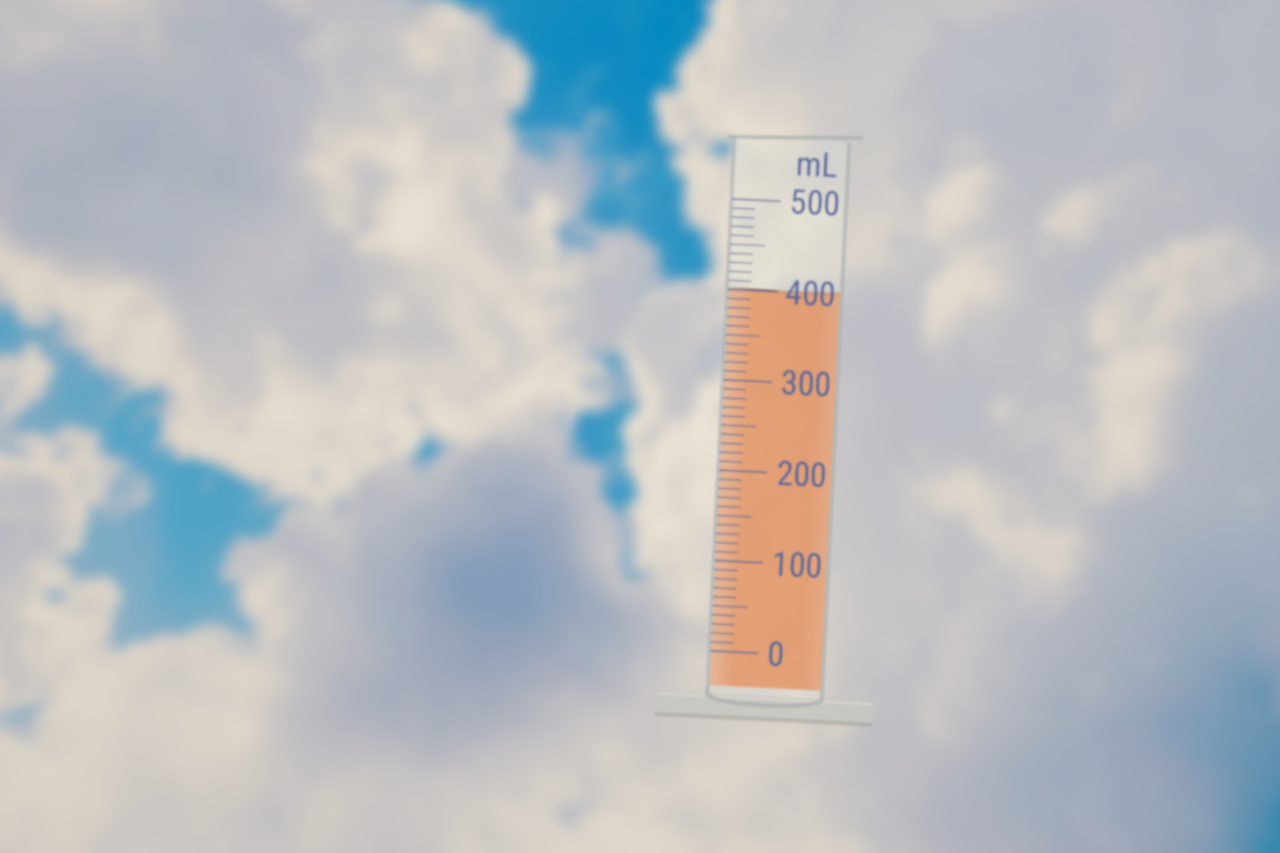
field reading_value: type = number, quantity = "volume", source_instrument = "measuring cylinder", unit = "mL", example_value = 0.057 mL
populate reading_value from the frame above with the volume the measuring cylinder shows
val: 400 mL
